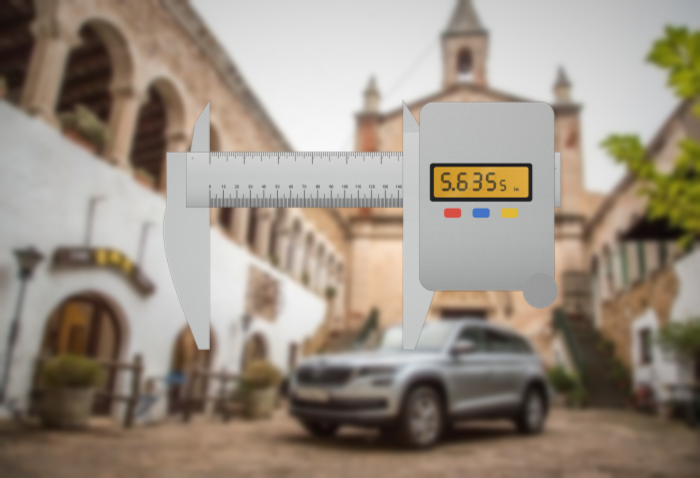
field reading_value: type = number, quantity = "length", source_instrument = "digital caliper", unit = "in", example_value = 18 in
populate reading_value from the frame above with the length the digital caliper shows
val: 5.6355 in
